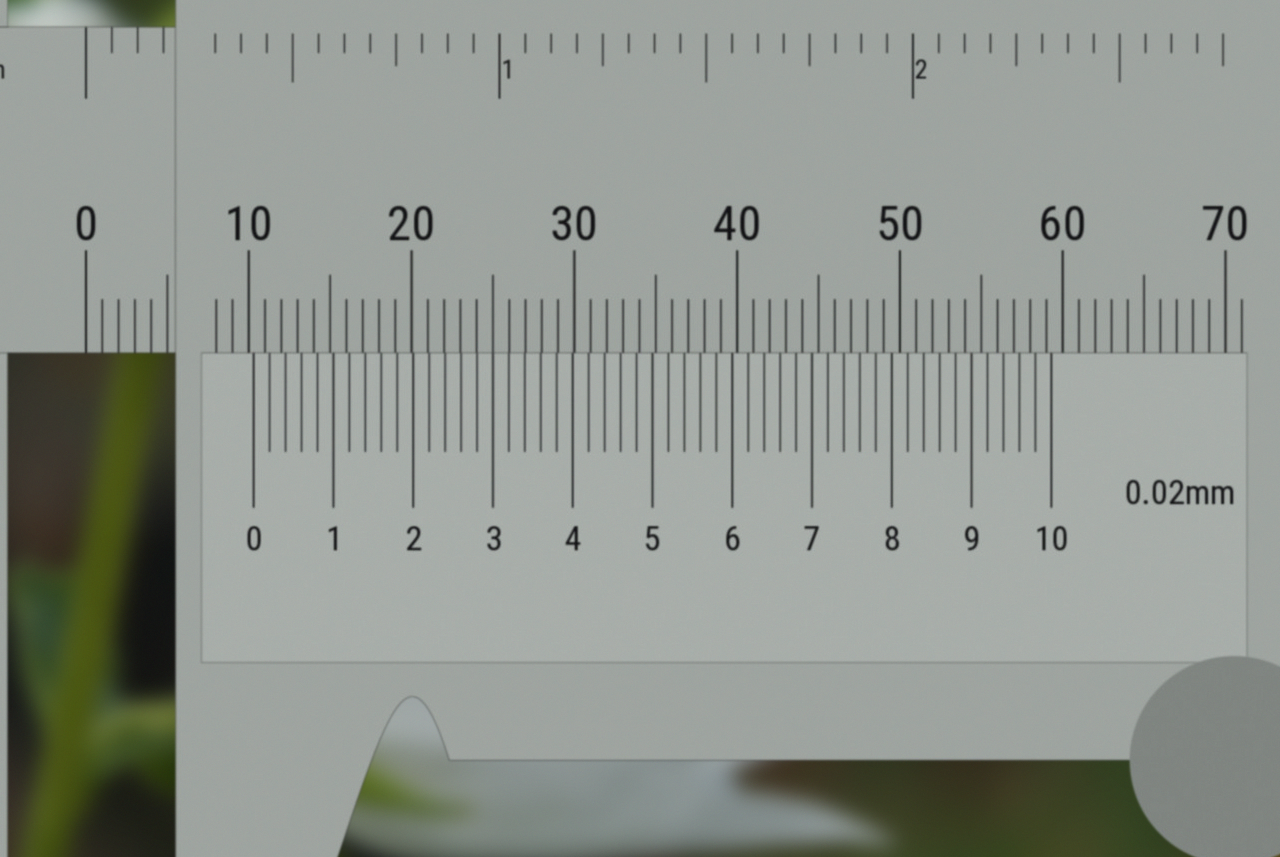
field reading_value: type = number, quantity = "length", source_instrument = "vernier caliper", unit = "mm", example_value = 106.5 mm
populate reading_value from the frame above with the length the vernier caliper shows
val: 10.3 mm
